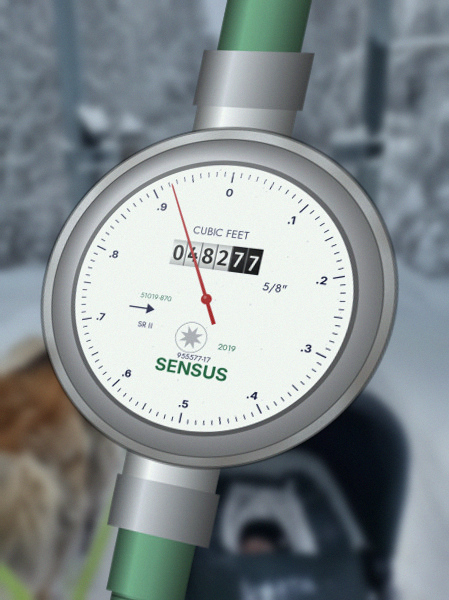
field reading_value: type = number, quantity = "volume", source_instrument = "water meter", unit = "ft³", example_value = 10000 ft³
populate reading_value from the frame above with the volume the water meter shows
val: 48276.92 ft³
